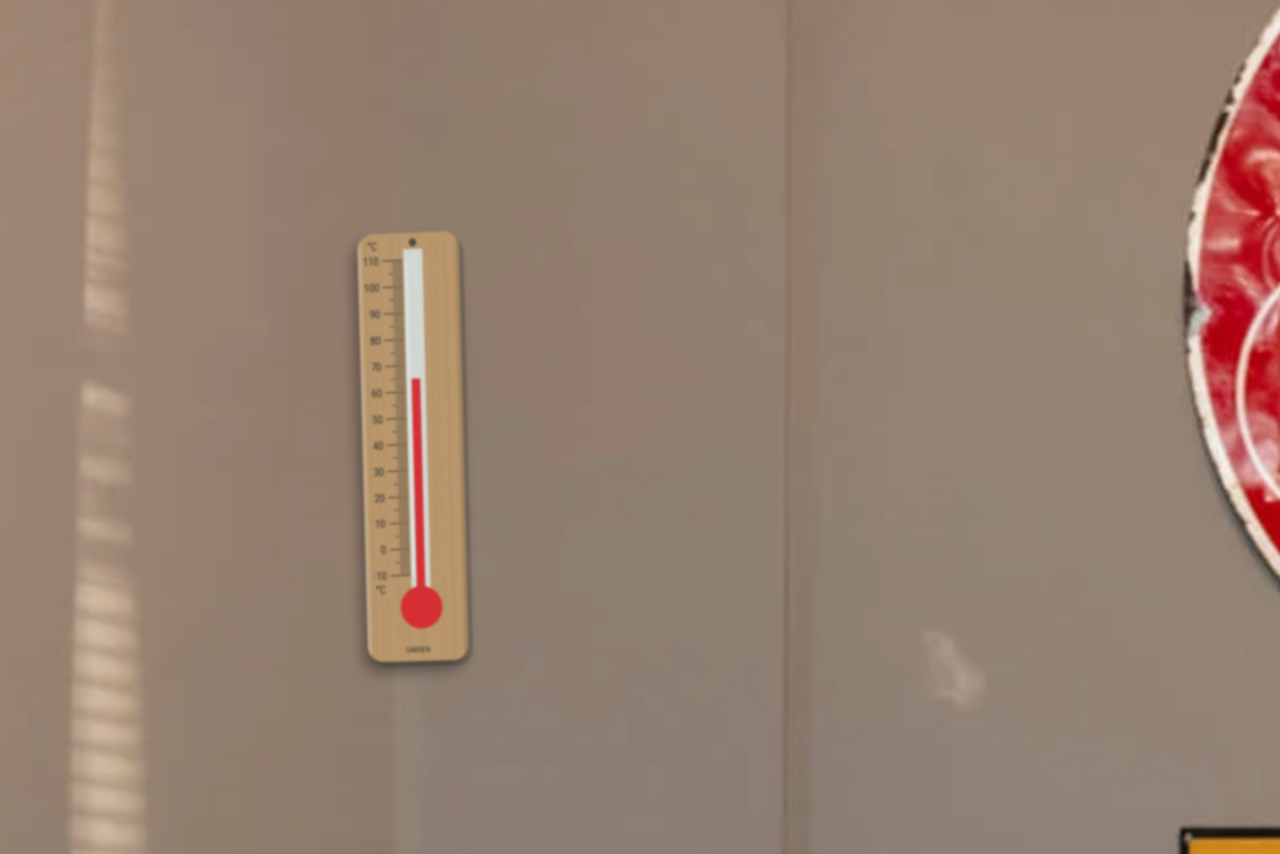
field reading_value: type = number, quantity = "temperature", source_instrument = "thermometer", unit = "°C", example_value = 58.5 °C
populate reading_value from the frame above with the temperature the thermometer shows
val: 65 °C
